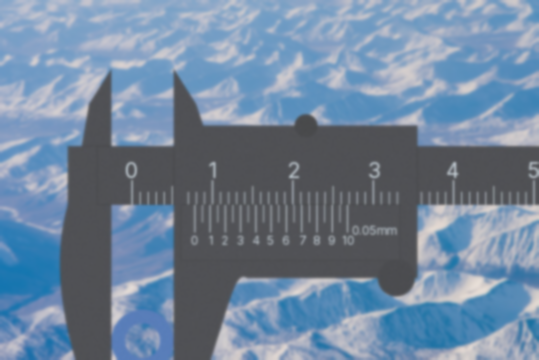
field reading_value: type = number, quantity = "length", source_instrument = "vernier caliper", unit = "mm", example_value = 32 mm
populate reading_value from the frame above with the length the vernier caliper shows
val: 7.8 mm
